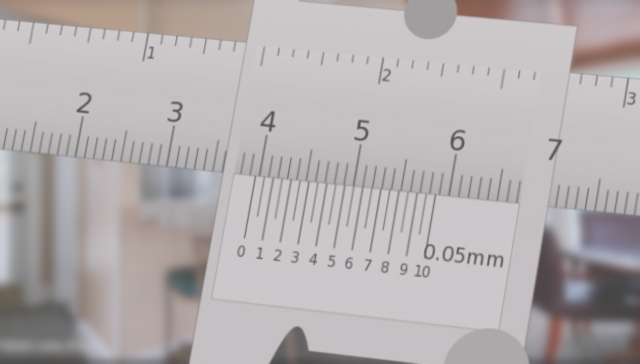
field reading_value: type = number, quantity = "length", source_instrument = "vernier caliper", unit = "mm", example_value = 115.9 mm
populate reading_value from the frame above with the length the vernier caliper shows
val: 39.6 mm
